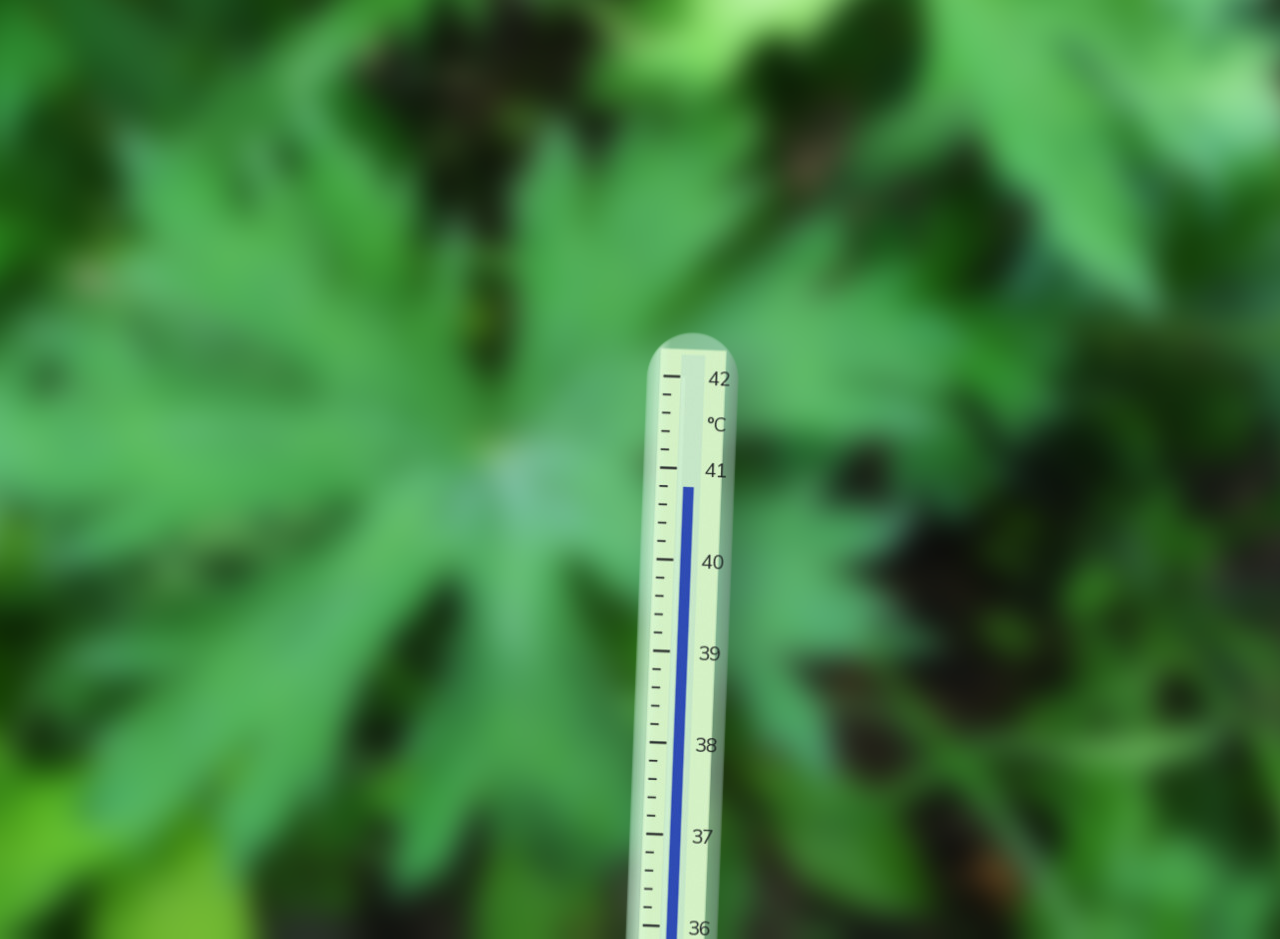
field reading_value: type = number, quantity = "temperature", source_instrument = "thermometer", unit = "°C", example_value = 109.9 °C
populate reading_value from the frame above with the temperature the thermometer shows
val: 40.8 °C
